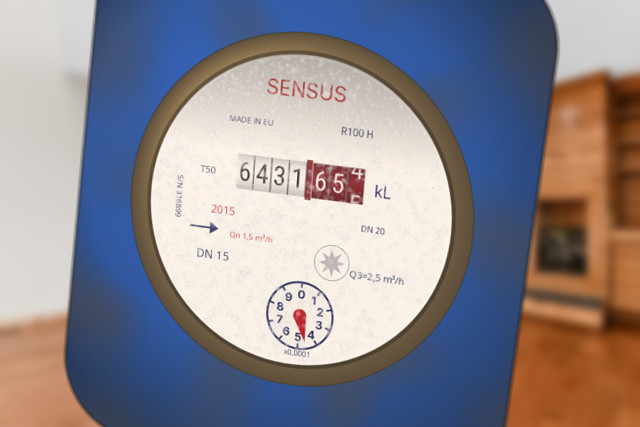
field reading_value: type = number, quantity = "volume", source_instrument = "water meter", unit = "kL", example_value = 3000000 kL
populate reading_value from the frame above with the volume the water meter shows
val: 6431.6544 kL
